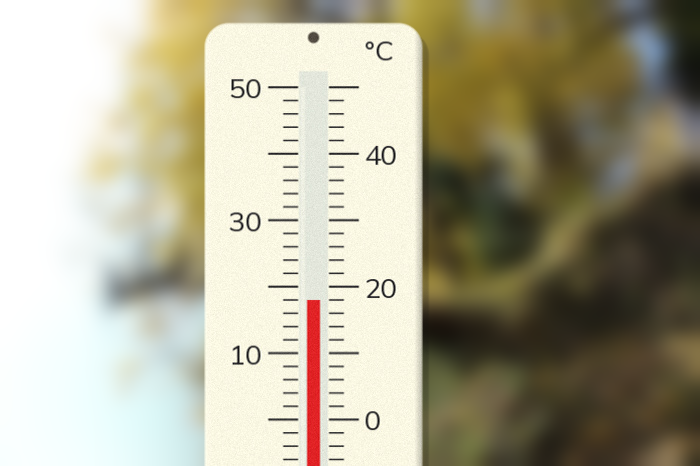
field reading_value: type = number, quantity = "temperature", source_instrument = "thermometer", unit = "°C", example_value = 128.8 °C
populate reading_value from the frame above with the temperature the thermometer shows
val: 18 °C
